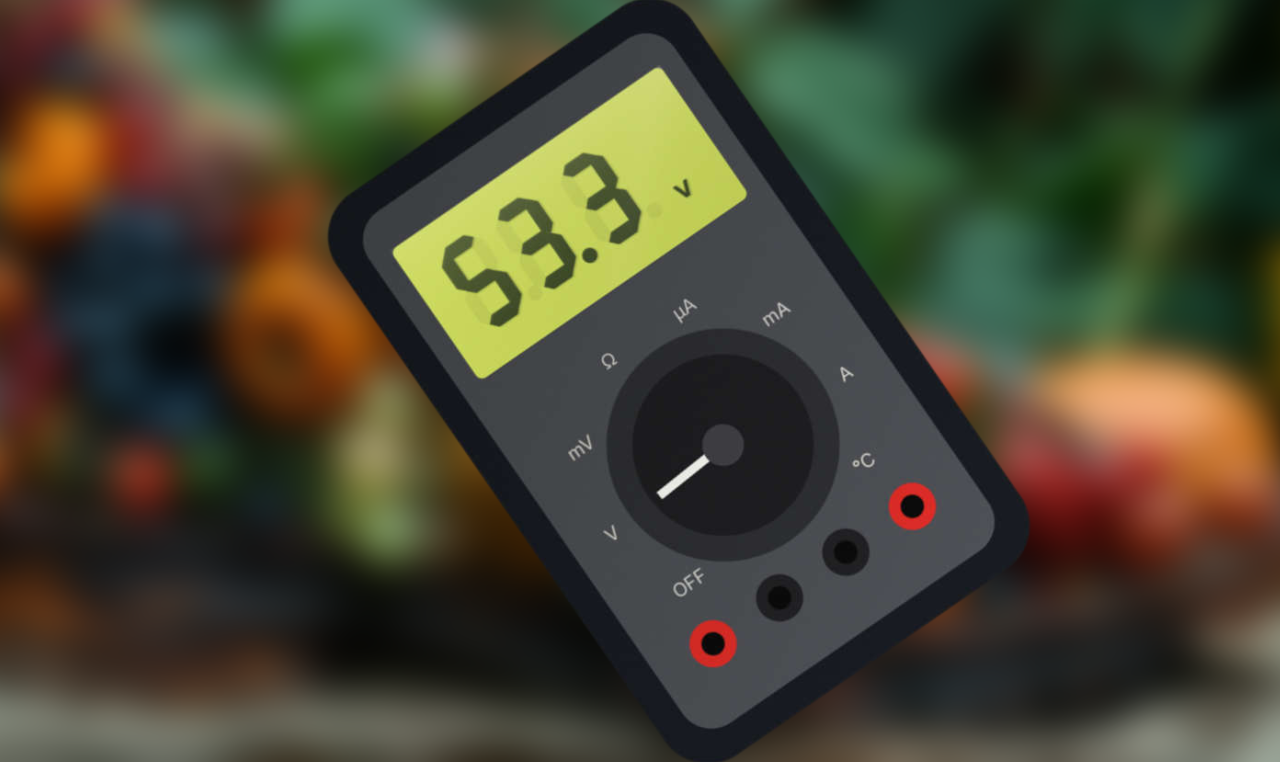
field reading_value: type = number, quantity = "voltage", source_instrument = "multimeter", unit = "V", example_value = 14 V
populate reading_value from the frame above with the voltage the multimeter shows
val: 53.3 V
